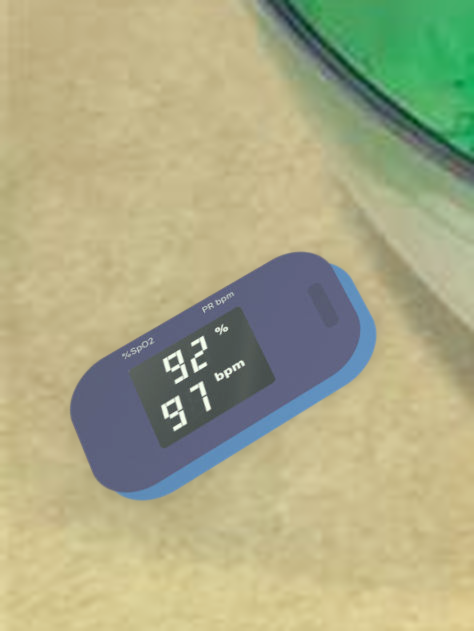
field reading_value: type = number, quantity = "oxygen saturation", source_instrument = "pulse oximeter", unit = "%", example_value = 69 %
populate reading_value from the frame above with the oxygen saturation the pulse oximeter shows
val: 92 %
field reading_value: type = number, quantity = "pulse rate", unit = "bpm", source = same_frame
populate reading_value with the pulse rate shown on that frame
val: 97 bpm
